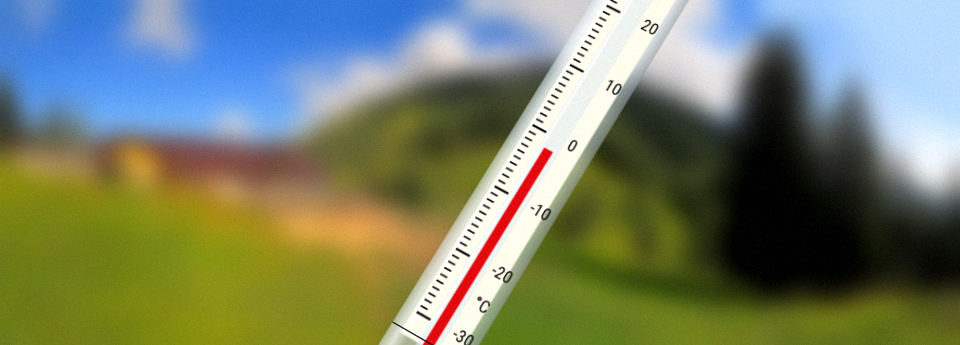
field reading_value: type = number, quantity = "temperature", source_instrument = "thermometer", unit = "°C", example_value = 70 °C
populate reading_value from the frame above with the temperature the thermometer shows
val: -2 °C
